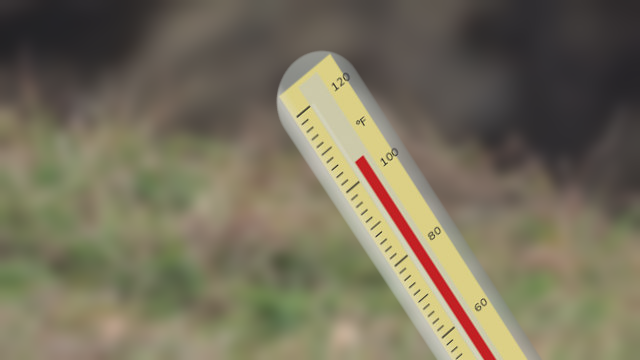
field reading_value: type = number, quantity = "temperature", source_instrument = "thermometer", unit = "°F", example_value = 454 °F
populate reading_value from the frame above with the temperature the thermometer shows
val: 104 °F
